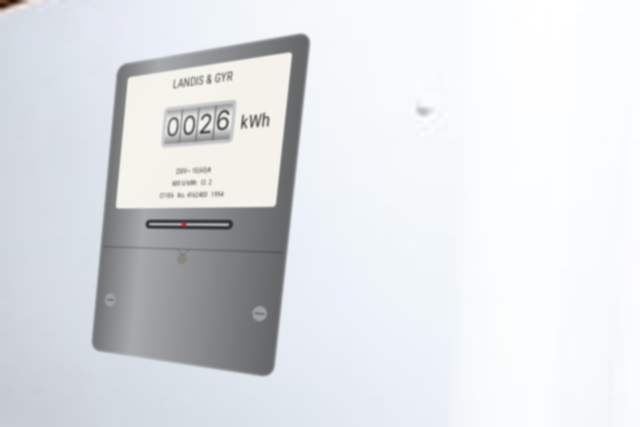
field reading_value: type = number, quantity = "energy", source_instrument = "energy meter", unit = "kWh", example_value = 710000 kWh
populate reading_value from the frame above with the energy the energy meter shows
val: 26 kWh
